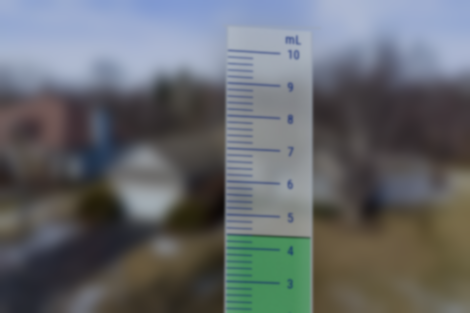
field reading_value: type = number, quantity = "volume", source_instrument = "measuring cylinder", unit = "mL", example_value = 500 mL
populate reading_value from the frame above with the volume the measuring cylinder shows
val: 4.4 mL
